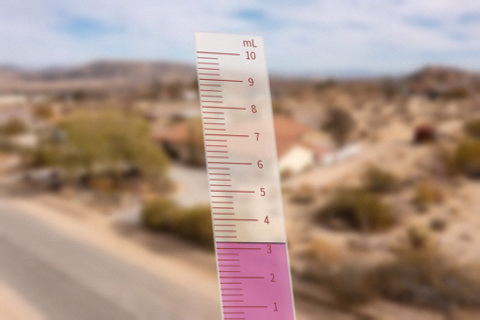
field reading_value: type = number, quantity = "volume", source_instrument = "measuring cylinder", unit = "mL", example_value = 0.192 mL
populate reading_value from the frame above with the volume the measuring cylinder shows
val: 3.2 mL
